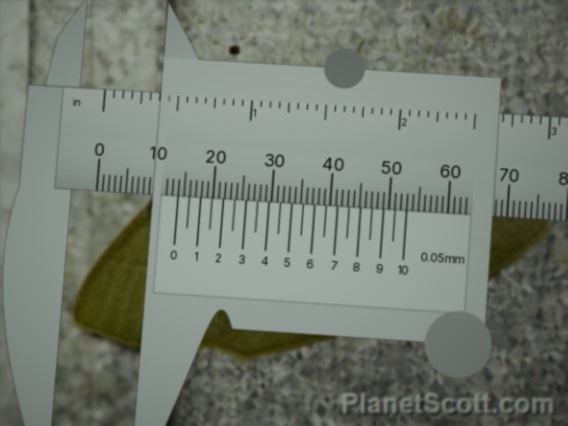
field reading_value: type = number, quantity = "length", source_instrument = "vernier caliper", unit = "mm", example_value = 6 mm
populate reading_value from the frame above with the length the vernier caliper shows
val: 14.0 mm
